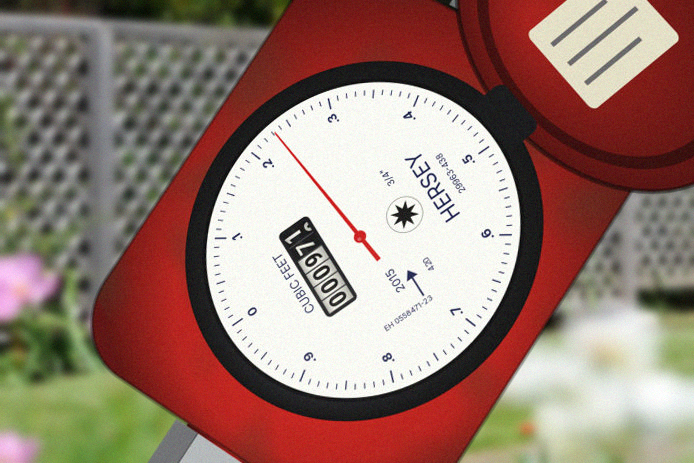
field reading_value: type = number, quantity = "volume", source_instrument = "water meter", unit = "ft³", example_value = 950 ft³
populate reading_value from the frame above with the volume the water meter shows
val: 971.23 ft³
